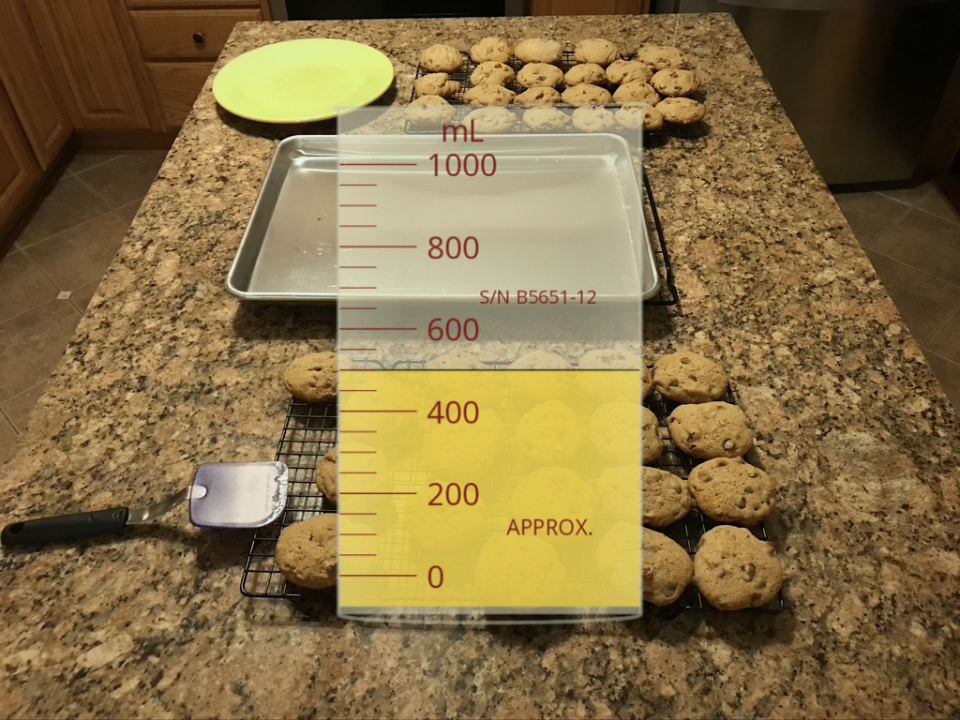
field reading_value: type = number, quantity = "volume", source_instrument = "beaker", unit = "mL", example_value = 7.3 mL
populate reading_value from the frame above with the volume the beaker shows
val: 500 mL
